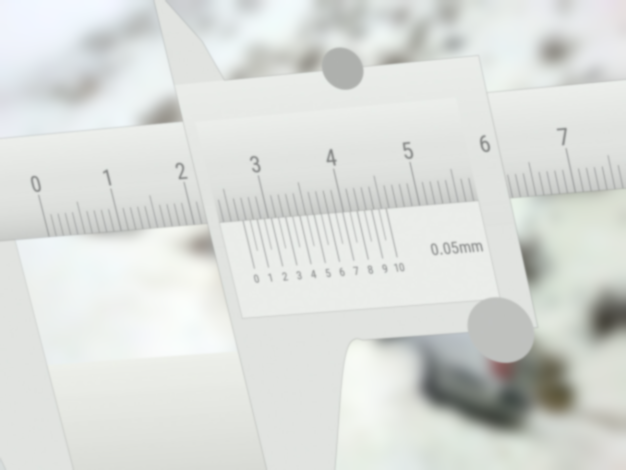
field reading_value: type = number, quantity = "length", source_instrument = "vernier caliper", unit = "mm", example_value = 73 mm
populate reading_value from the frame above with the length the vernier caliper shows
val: 26.6 mm
